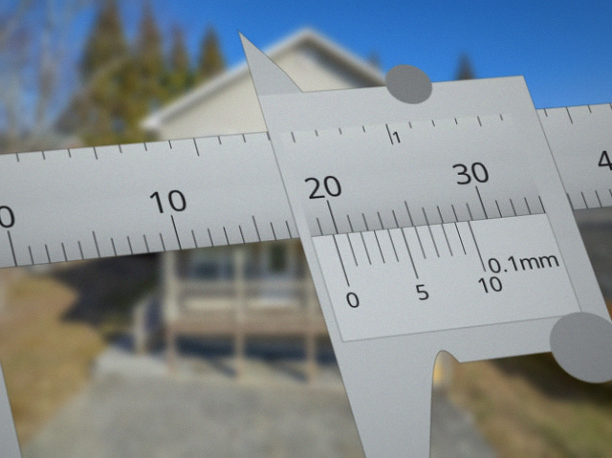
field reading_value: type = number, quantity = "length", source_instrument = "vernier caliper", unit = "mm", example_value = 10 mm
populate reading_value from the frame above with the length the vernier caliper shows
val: 19.7 mm
